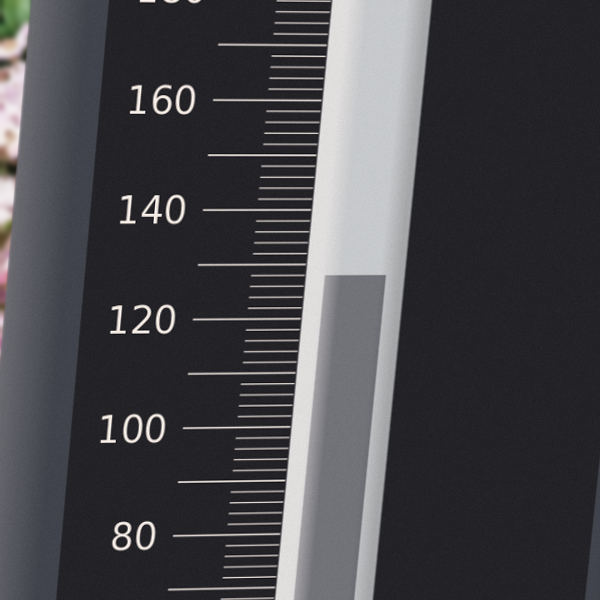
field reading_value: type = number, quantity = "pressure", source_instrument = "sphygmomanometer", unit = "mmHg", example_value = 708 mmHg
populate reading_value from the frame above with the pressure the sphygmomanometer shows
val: 128 mmHg
